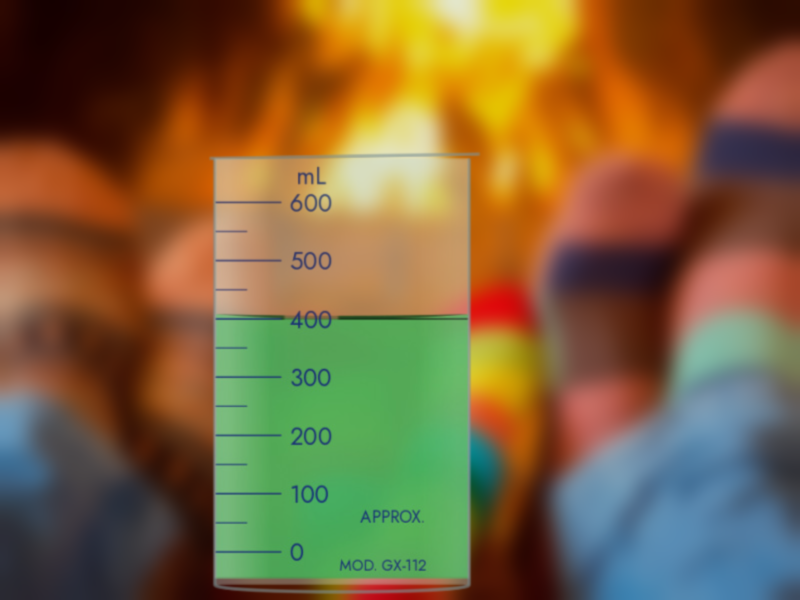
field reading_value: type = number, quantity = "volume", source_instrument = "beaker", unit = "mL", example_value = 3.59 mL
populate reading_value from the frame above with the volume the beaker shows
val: 400 mL
